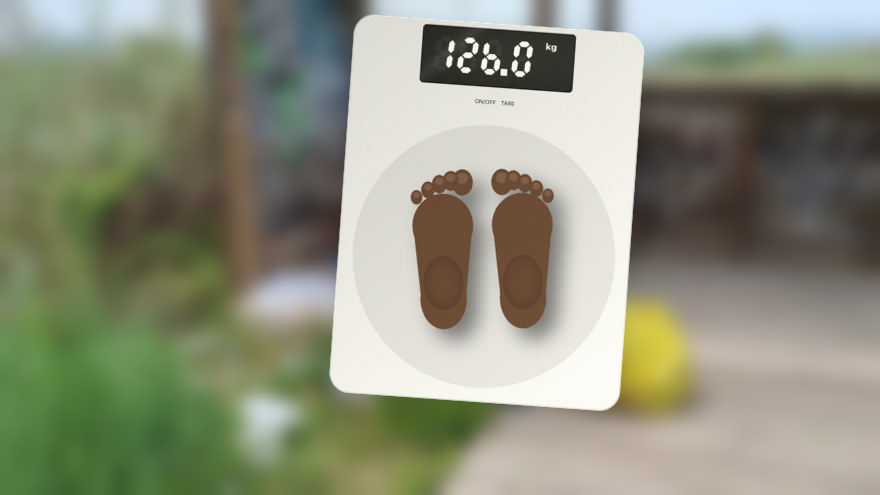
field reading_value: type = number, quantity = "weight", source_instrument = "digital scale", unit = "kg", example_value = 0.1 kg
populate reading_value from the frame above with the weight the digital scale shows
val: 126.0 kg
